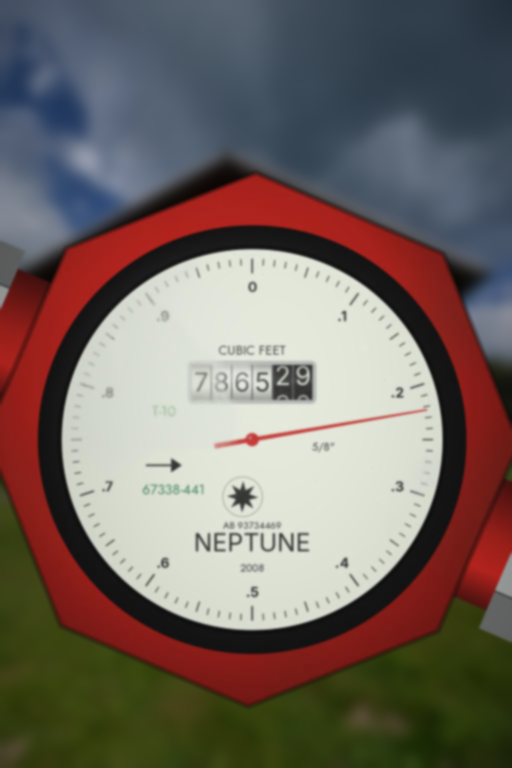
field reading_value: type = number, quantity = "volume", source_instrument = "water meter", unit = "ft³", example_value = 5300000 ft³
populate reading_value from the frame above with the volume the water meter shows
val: 786529.22 ft³
